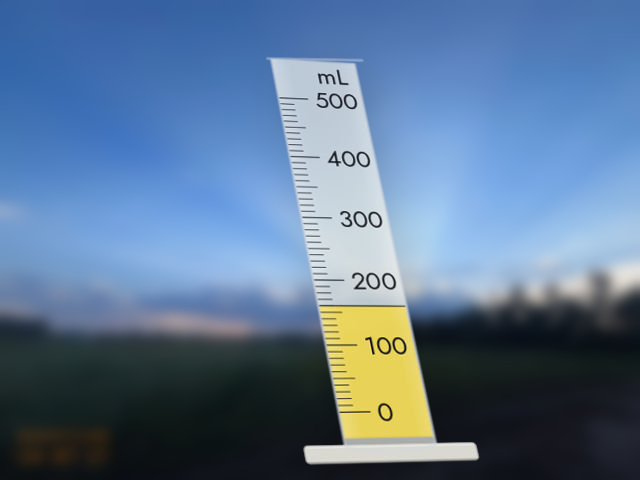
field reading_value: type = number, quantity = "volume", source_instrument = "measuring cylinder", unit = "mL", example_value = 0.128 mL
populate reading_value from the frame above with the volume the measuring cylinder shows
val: 160 mL
